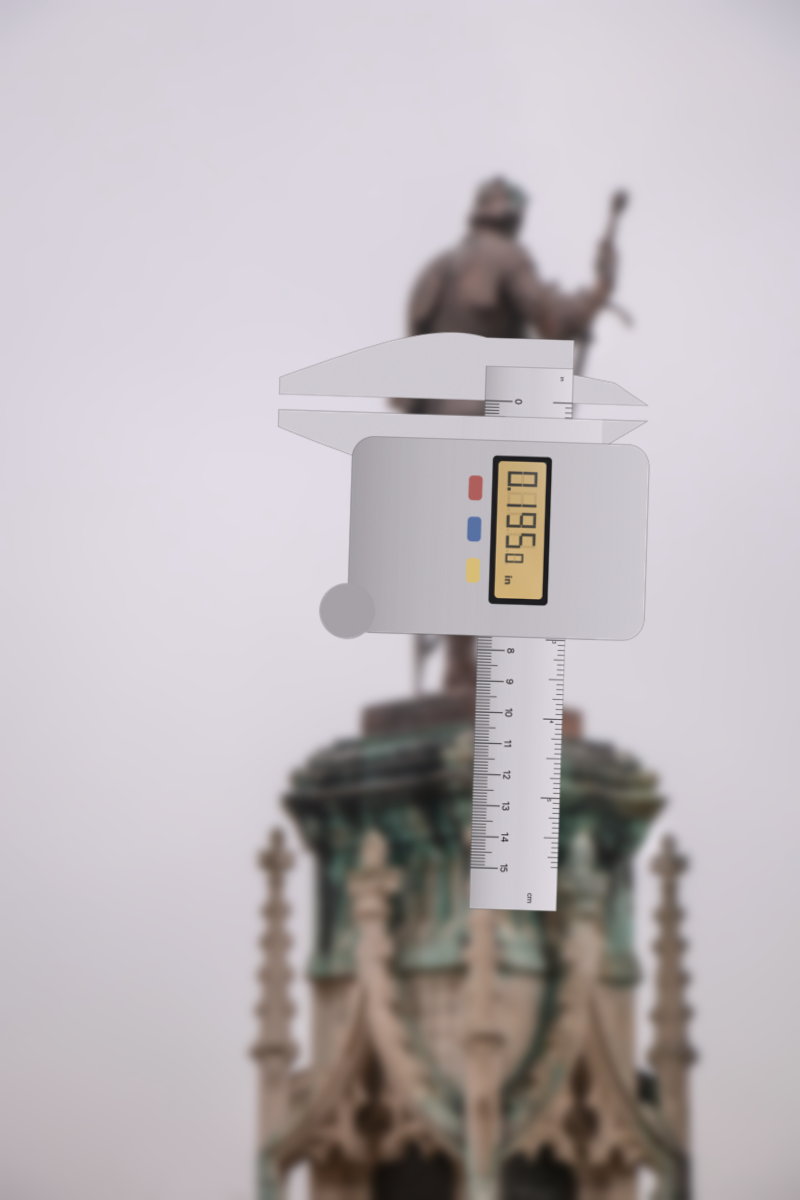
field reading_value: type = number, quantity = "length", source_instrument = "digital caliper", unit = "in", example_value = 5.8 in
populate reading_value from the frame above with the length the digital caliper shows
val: 0.1950 in
